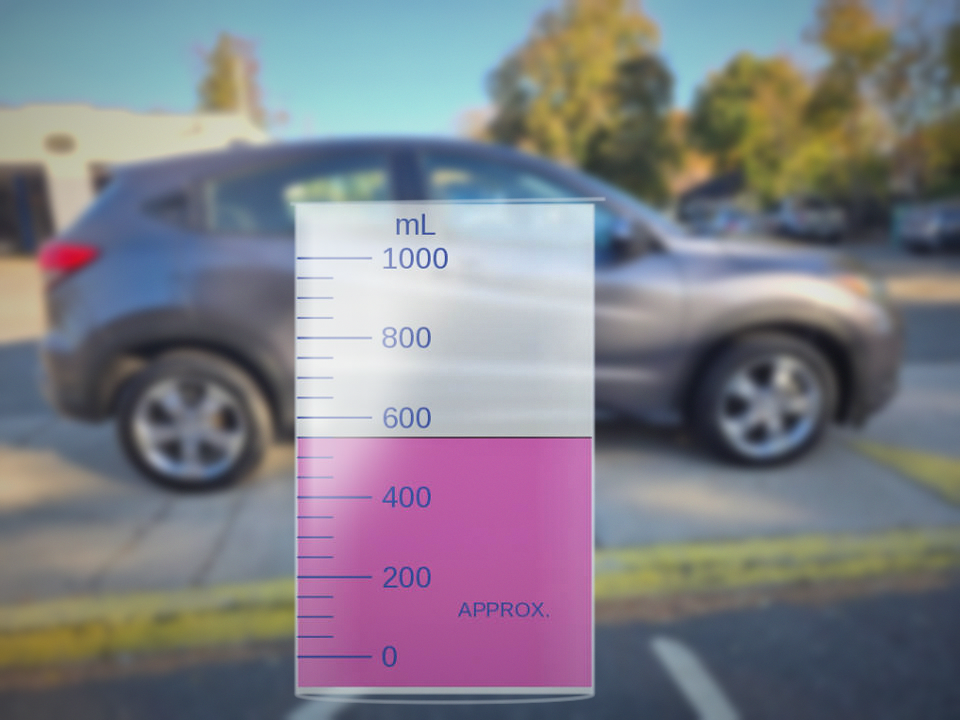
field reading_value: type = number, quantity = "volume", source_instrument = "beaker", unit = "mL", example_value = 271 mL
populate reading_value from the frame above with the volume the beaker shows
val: 550 mL
